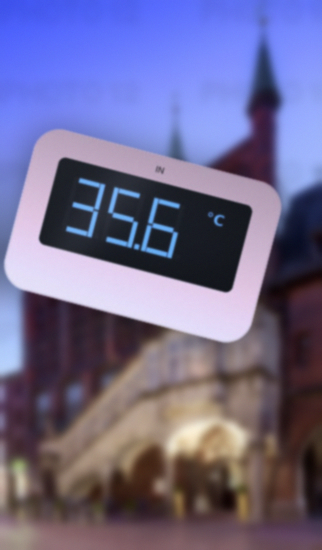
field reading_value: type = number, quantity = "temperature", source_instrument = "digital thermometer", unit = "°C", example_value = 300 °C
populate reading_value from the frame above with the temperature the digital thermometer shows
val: 35.6 °C
